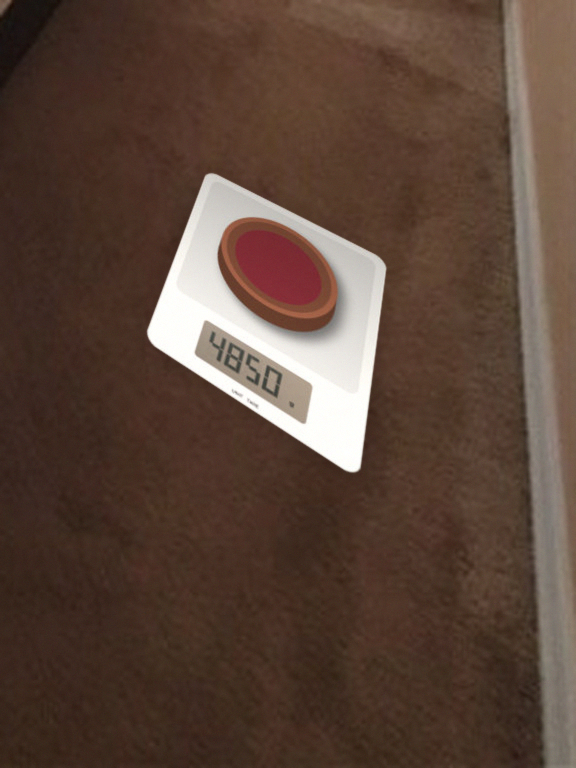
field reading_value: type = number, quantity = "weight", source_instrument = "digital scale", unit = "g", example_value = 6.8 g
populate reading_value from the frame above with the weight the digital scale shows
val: 4850 g
